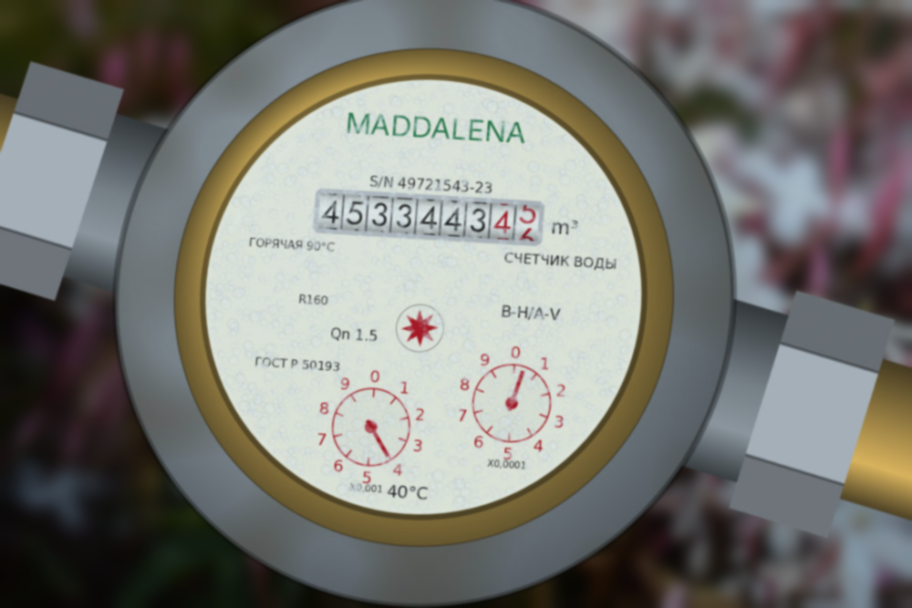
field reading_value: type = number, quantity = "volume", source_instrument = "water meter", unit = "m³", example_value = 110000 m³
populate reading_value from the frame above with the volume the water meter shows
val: 4533443.4540 m³
